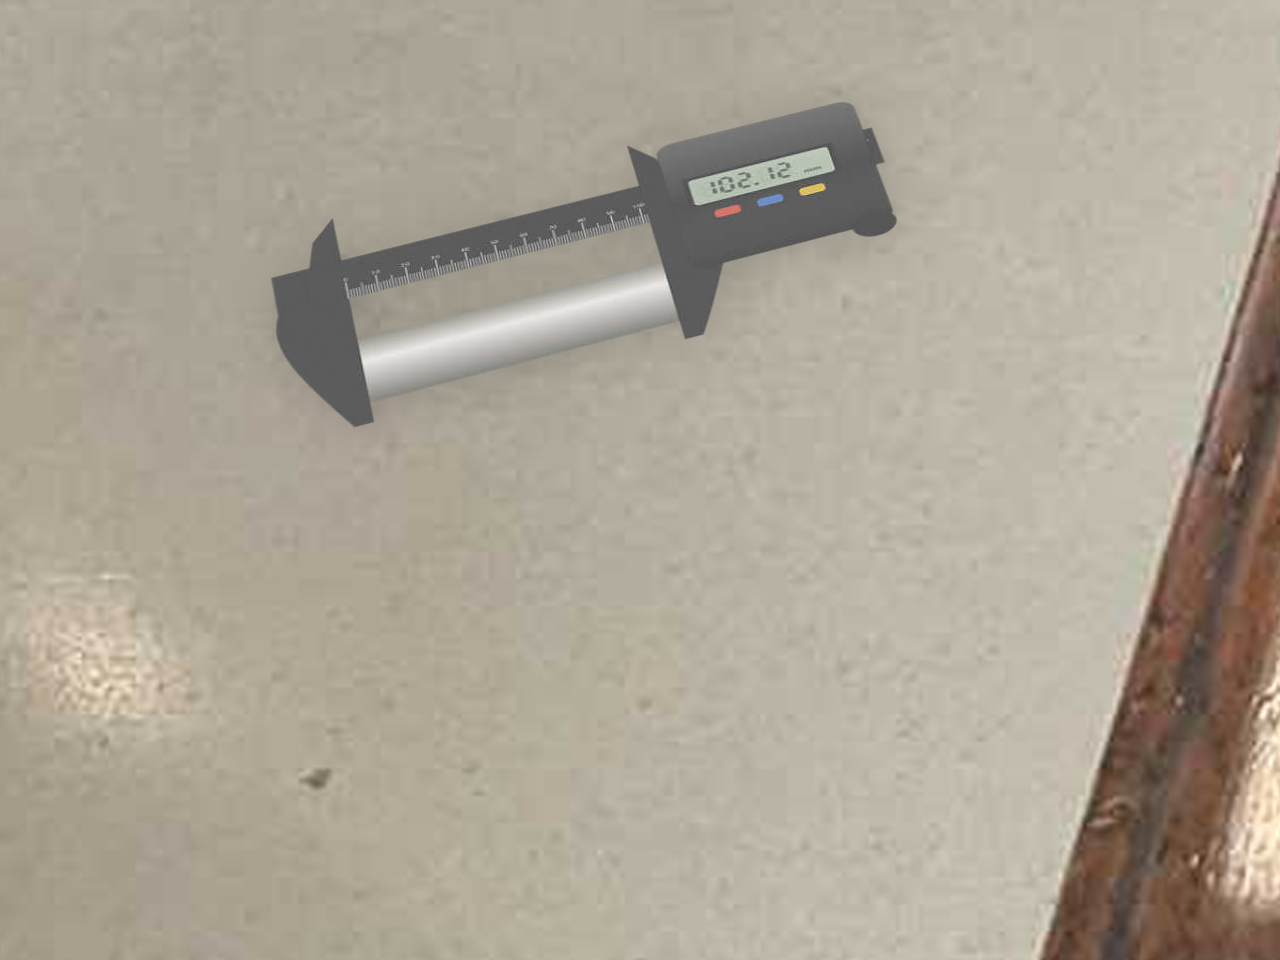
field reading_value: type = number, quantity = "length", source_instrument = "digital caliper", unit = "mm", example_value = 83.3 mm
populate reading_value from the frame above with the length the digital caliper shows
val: 102.12 mm
